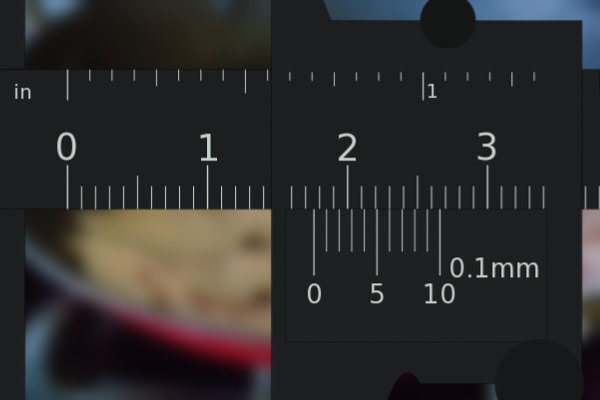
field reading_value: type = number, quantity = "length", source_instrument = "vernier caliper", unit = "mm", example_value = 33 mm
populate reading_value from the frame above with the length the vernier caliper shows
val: 17.6 mm
